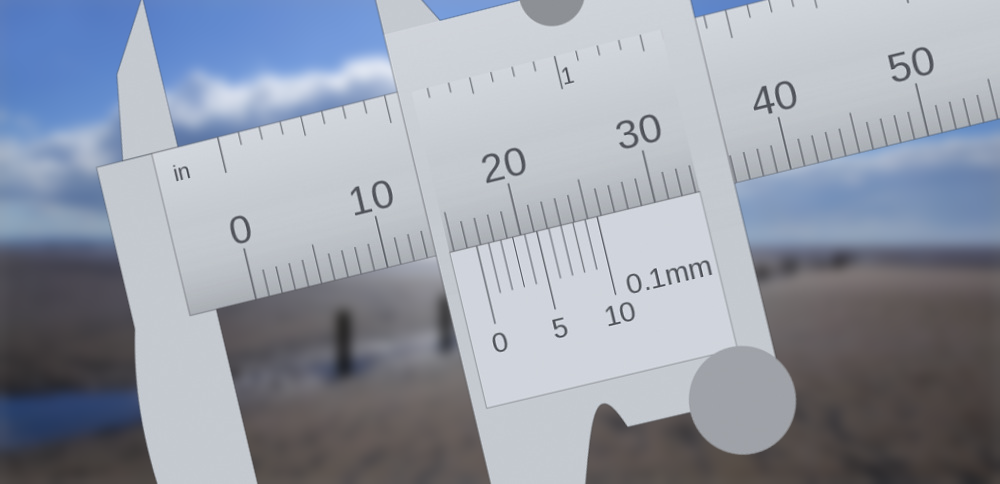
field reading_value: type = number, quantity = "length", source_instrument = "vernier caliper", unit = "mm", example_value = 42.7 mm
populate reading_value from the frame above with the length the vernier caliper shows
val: 16.7 mm
